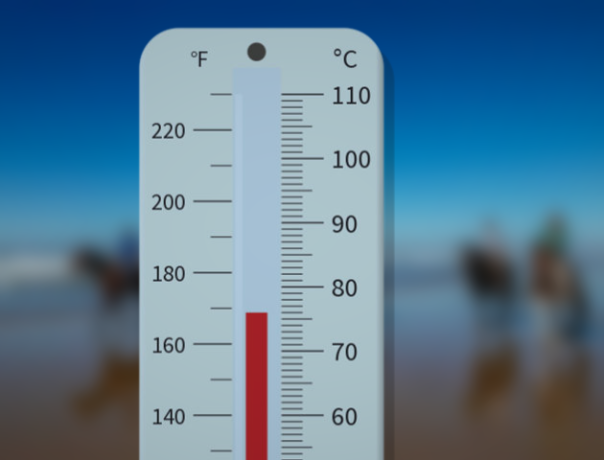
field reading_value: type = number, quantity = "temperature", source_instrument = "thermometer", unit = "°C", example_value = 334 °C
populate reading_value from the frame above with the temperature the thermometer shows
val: 76 °C
